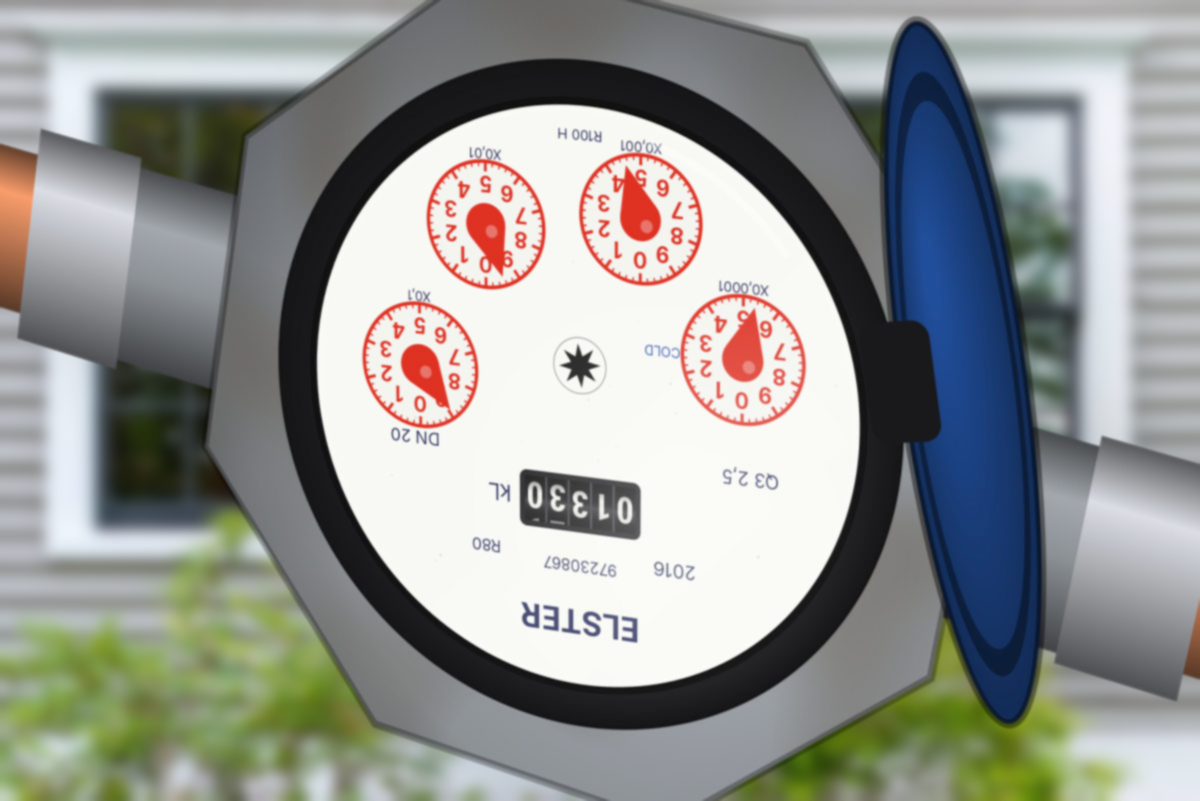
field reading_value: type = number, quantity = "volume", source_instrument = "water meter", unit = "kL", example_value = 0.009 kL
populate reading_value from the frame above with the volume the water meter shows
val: 1329.8945 kL
